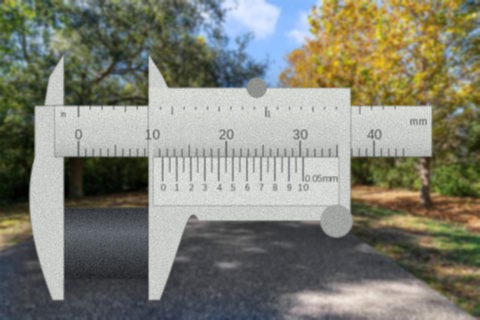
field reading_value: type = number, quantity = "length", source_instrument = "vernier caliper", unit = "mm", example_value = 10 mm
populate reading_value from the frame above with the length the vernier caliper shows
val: 11.4 mm
